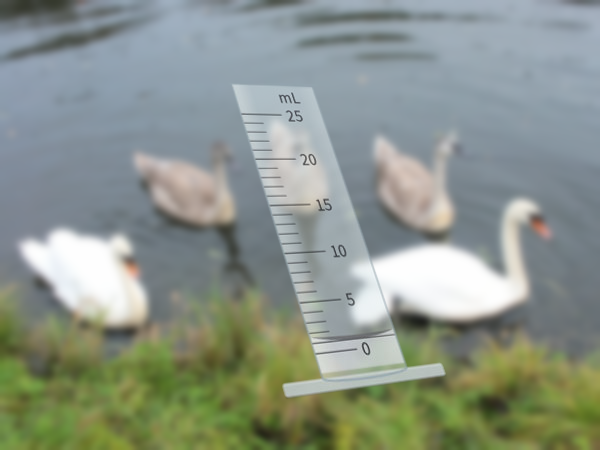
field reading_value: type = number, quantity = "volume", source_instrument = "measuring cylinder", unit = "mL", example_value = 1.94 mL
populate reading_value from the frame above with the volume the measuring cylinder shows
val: 1 mL
